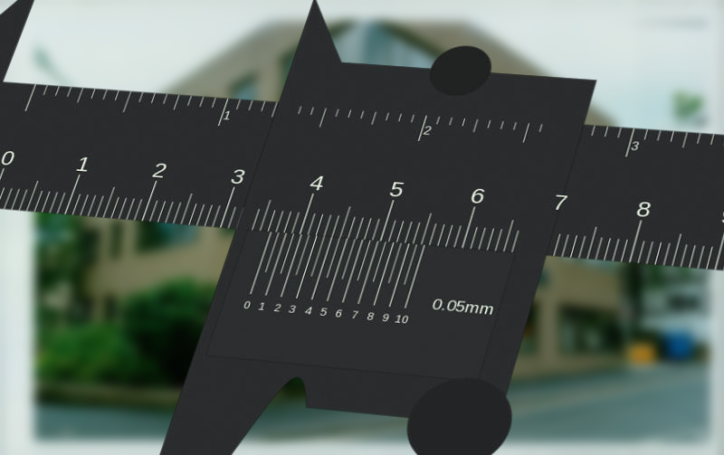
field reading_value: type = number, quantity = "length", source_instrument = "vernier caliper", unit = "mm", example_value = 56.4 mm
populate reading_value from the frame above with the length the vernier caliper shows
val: 36.4 mm
